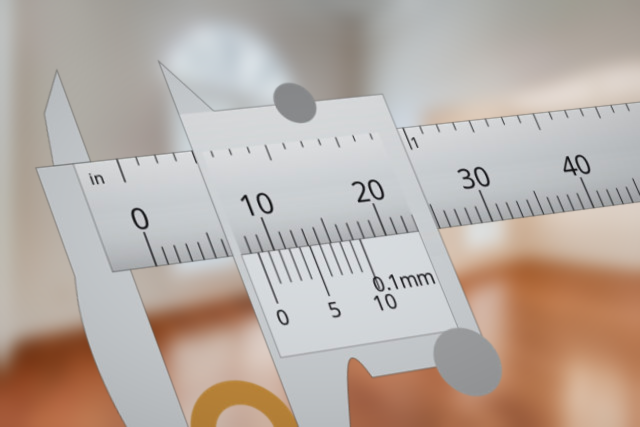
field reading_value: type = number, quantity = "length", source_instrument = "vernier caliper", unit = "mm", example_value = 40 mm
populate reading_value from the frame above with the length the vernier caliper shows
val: 8.6 mm
